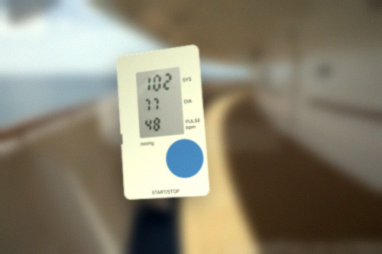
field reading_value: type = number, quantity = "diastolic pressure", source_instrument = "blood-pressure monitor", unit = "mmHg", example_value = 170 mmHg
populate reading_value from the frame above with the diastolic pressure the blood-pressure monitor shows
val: 77 mmHg
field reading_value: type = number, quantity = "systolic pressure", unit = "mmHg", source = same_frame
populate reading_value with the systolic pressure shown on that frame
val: 102 mmHg
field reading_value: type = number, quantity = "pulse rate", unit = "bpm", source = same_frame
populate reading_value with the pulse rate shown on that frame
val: 48 bpm
